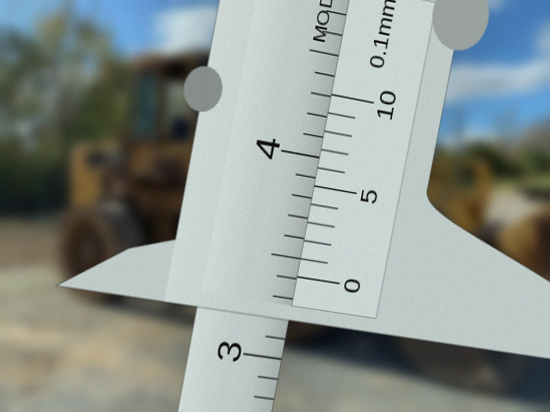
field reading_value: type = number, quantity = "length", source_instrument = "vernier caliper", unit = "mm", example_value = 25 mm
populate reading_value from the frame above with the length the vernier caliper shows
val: 34.1 mm
